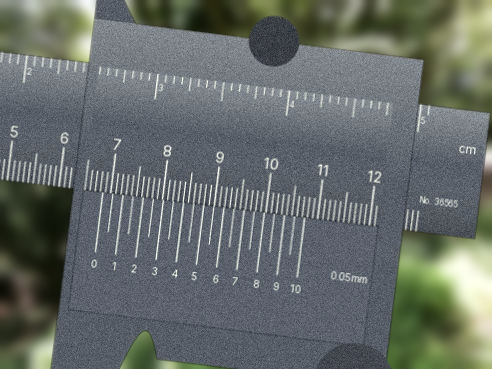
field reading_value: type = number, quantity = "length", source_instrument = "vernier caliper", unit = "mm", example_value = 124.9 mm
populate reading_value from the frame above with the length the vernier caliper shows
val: 68.5 mm
